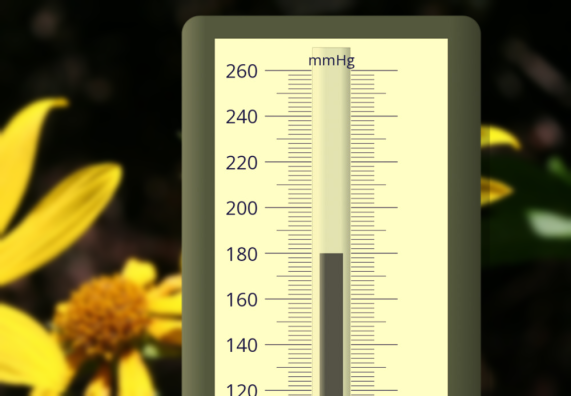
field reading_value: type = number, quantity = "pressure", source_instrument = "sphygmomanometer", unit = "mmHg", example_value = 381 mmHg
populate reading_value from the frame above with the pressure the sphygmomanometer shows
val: 180 mmHg
